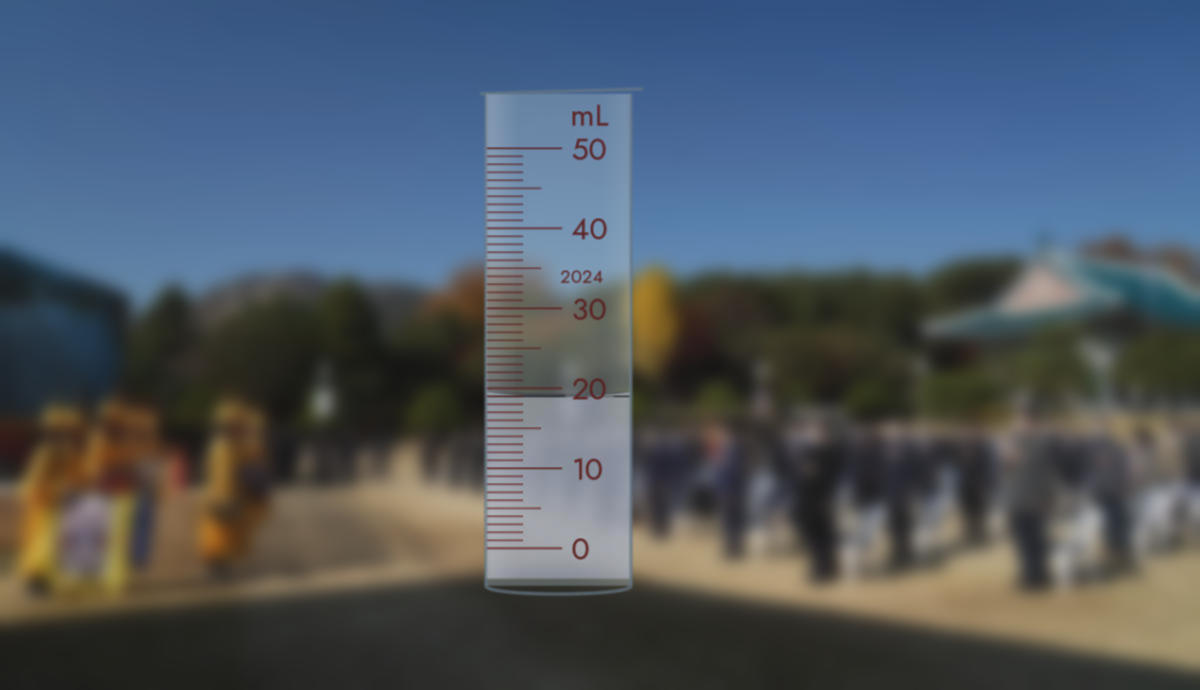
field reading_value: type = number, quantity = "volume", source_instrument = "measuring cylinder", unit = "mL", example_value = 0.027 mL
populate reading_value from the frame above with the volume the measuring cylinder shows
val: 19 mL
